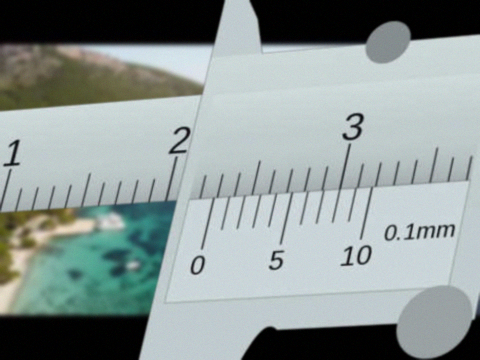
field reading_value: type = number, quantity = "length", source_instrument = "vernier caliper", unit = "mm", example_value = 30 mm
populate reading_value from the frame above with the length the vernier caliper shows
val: 22.8 mm
